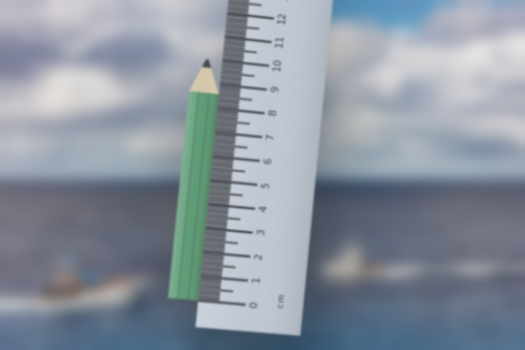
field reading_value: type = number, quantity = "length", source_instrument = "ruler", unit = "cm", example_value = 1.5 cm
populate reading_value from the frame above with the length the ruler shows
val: 10 cm
